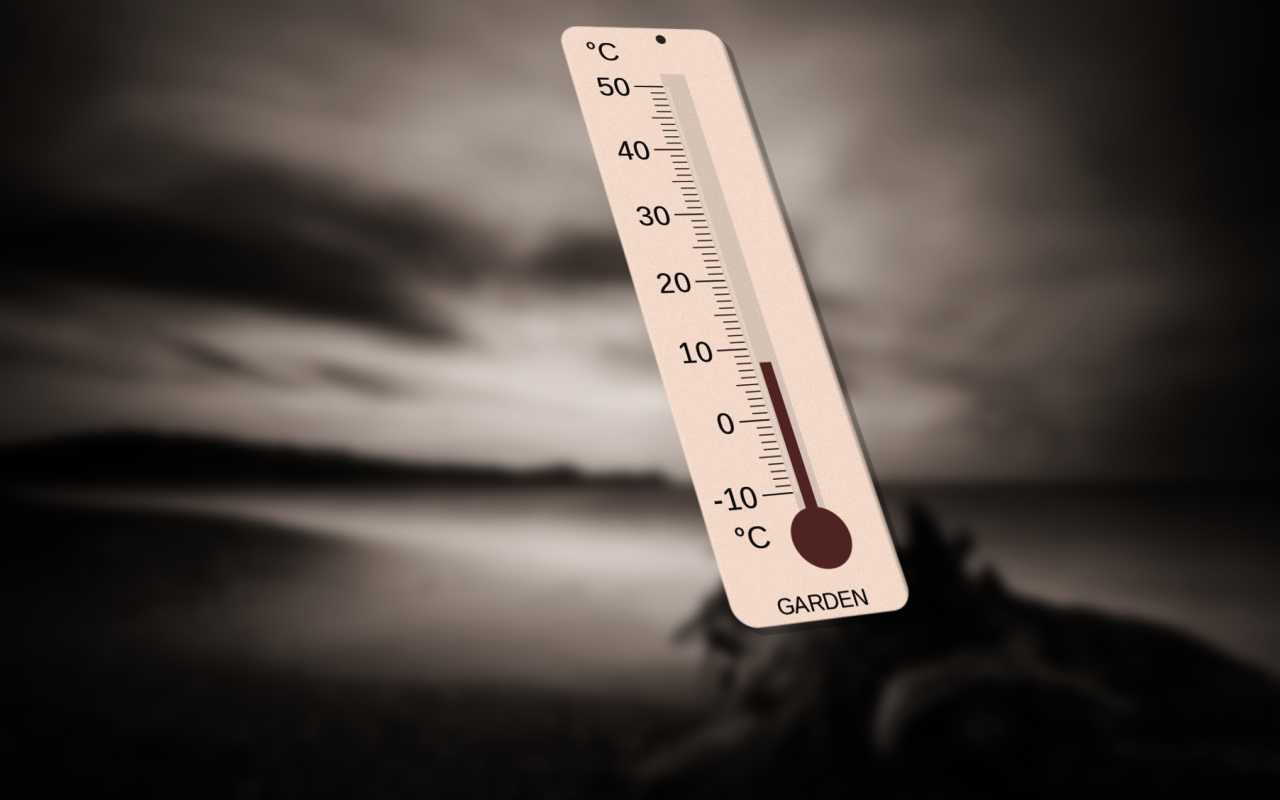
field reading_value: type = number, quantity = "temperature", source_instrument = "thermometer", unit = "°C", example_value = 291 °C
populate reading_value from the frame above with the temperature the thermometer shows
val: 8 °C
